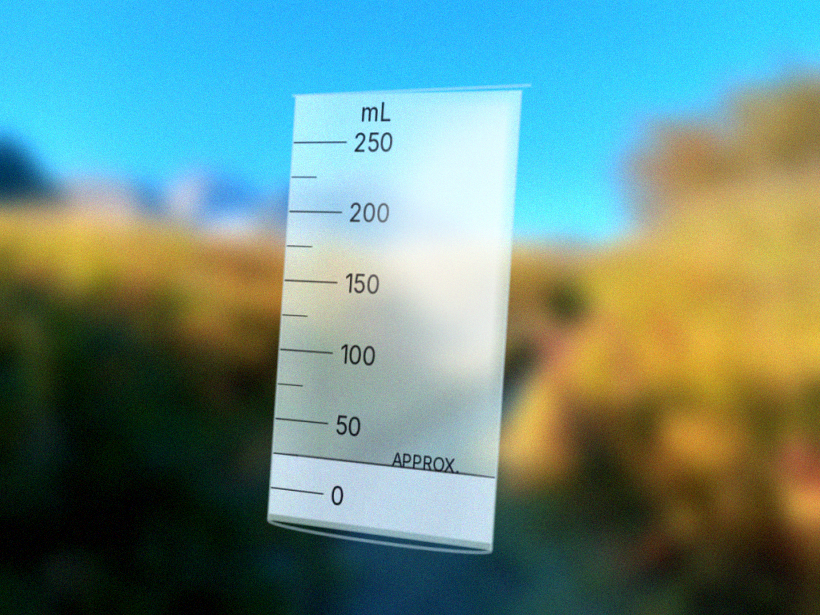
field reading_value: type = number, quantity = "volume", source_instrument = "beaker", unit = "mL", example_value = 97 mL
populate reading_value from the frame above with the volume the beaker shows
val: 25 mL
